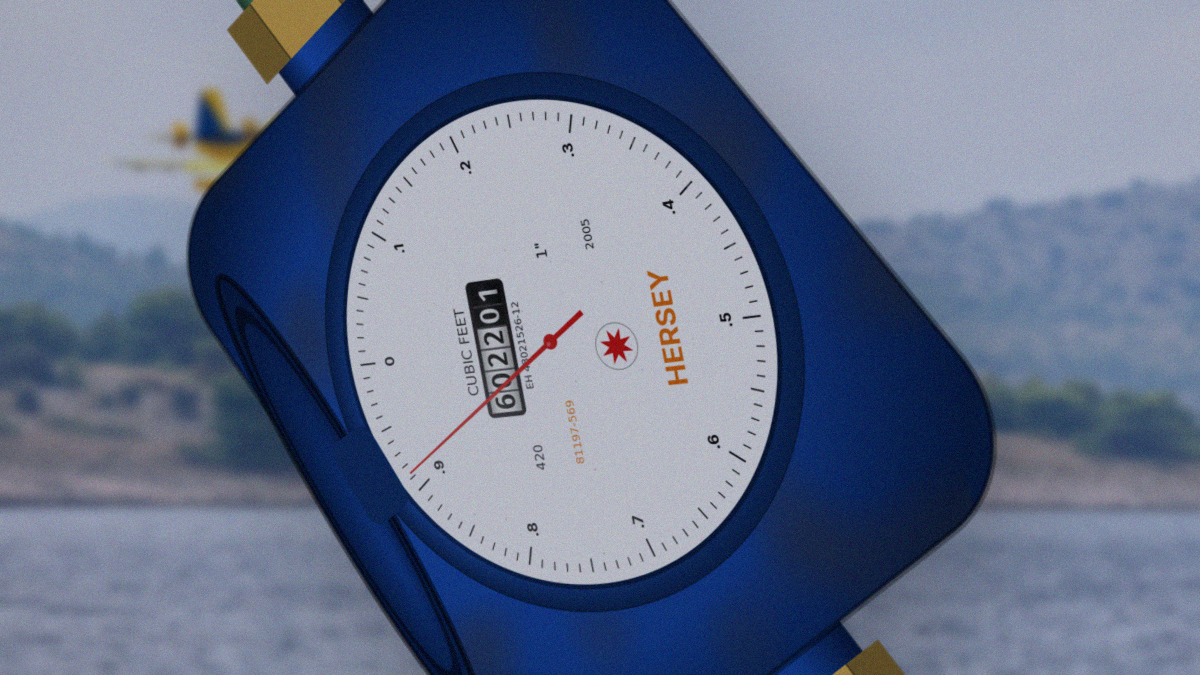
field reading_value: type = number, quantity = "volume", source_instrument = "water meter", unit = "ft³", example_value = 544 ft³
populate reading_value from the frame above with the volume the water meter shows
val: 602200.91 ft³
